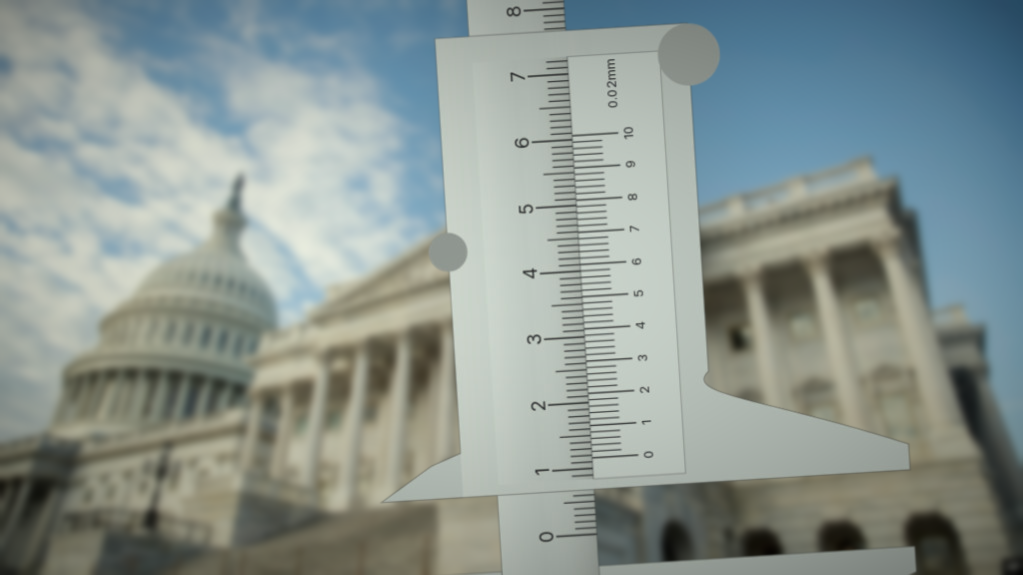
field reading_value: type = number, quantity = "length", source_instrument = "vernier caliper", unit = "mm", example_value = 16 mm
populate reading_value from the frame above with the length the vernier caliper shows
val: 11.6 mm
